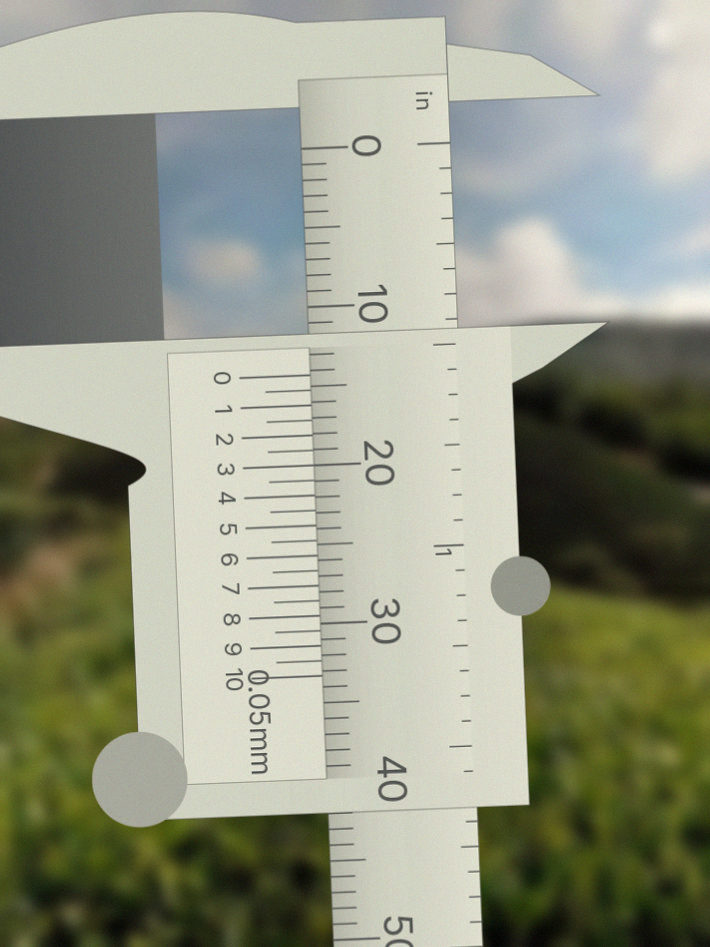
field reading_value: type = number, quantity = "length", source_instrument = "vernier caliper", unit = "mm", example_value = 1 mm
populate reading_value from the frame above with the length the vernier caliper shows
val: 14.3 mm
